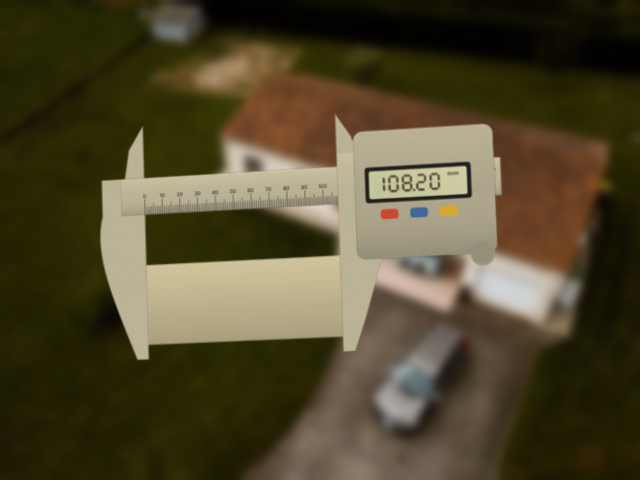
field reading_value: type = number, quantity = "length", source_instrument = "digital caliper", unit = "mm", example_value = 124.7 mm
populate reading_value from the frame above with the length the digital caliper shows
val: 108.20 mm
